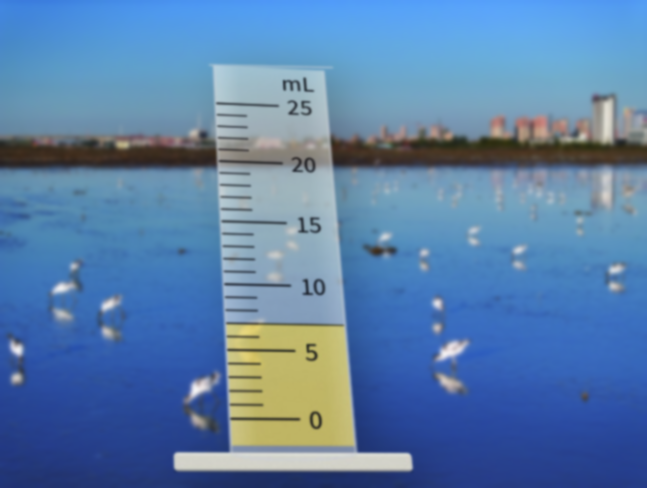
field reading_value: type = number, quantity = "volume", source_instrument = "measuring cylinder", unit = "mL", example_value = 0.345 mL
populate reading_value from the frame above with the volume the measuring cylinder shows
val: 7 mL
